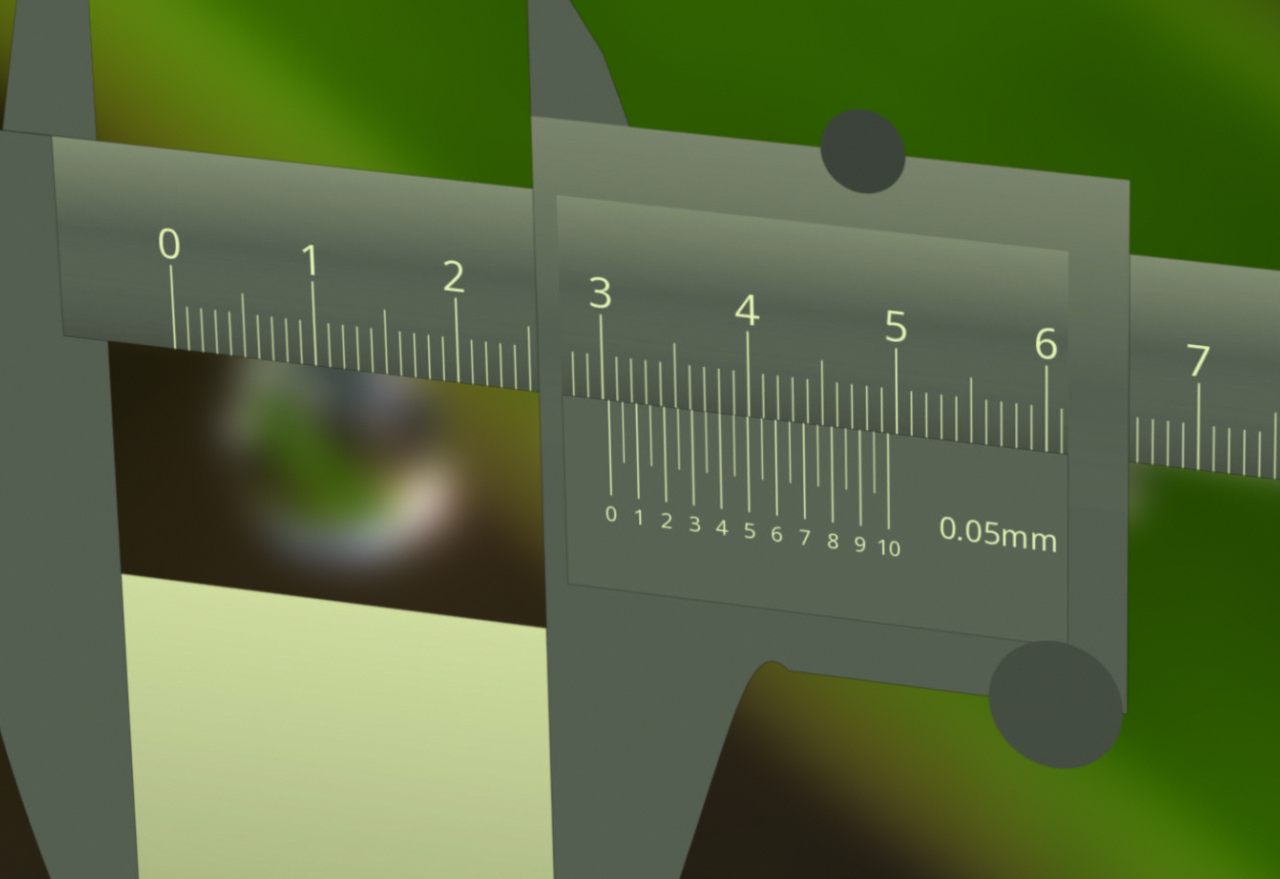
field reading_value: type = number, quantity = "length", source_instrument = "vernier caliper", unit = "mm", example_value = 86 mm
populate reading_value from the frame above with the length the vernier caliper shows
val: 30.4 mm
